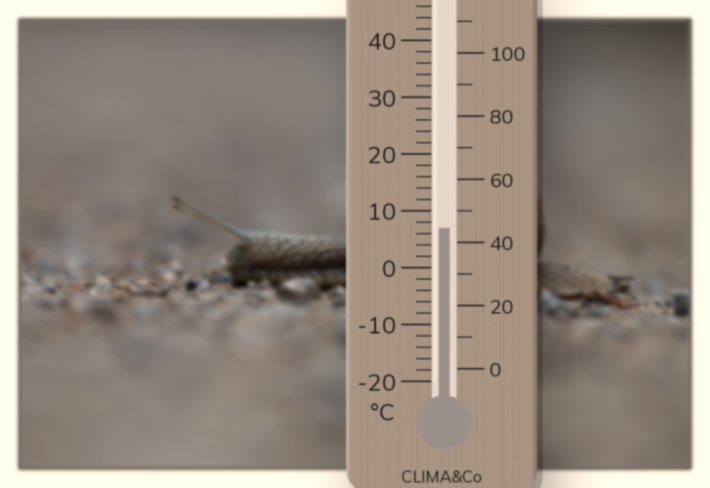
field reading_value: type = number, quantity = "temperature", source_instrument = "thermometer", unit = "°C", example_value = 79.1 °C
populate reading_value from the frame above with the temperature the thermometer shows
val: 7 °C
